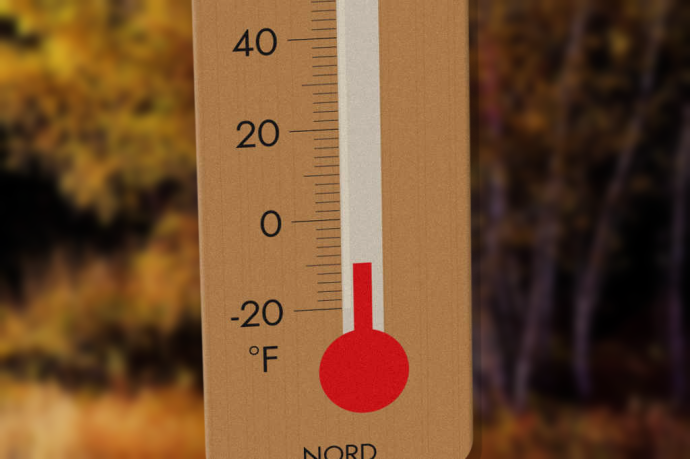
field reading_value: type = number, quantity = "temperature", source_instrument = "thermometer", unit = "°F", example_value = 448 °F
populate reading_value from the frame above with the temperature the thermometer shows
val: -10 °F
